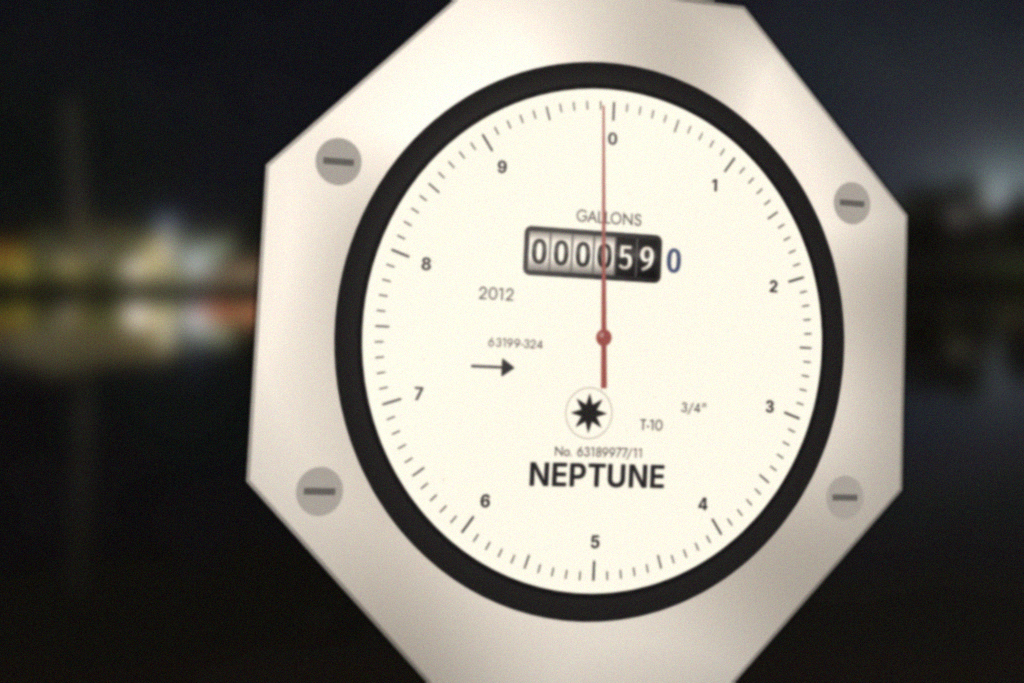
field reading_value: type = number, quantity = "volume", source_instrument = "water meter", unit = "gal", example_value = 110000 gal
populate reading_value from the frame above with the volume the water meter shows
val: 589.9 gal
